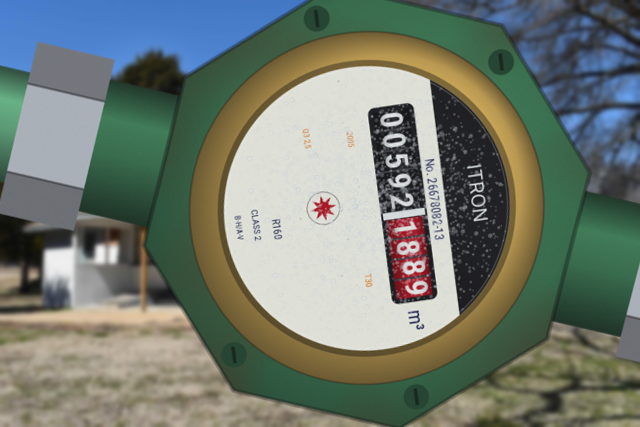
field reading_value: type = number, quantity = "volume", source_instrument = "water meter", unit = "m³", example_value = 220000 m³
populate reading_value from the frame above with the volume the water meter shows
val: 592.1889 m³
